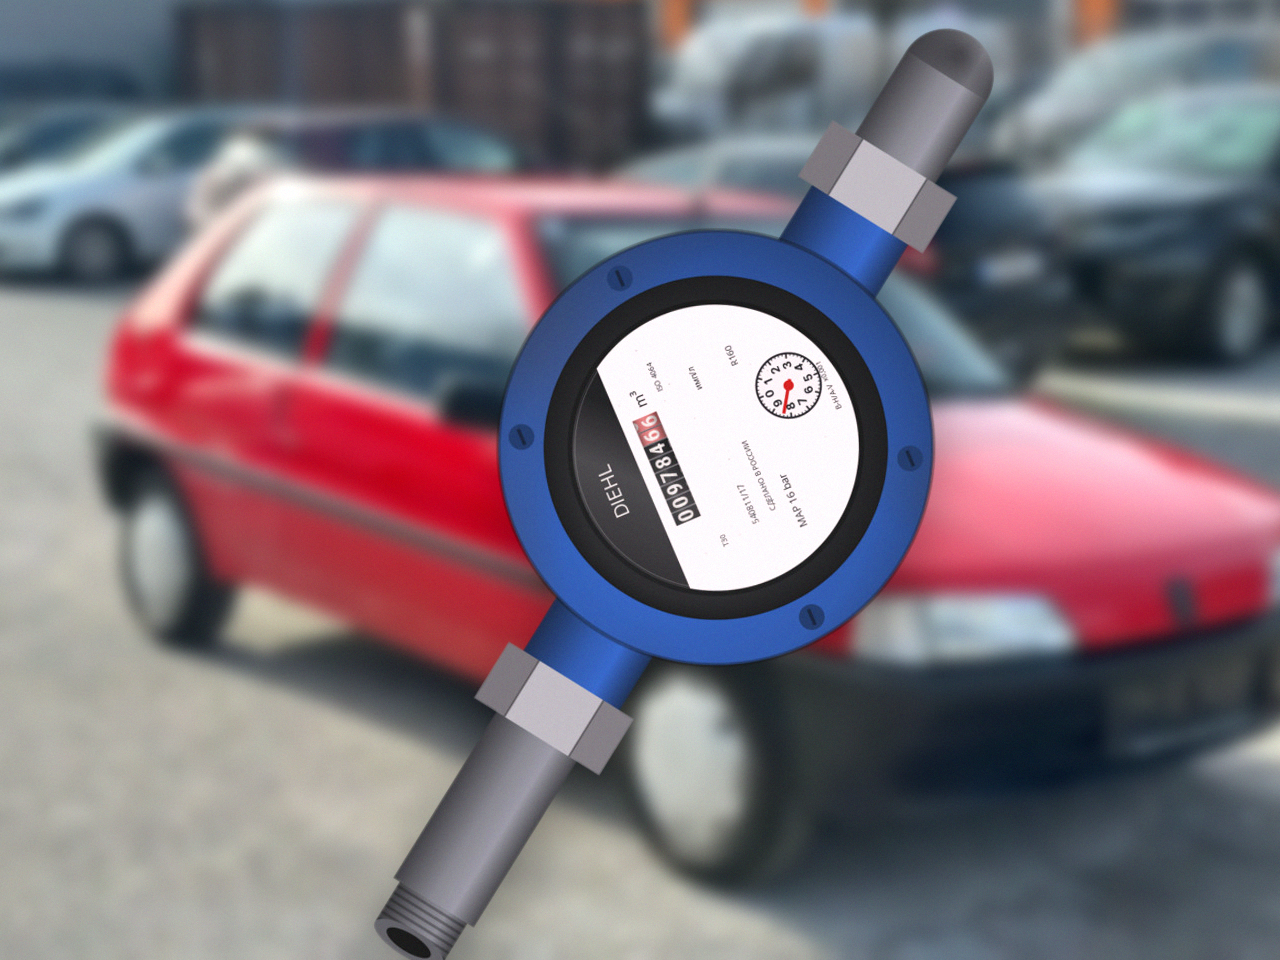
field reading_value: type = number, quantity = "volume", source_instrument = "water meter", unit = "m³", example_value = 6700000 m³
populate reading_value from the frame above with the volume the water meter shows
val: 9784.658 m³
